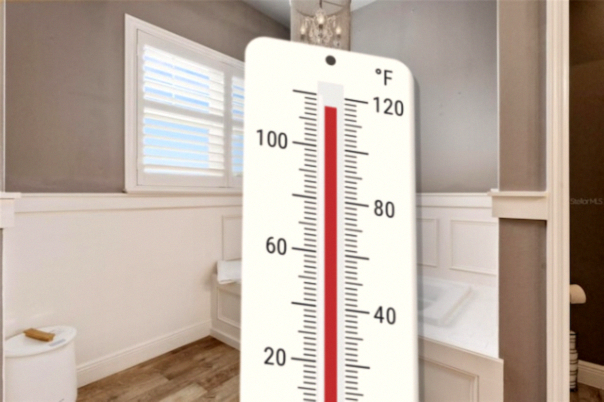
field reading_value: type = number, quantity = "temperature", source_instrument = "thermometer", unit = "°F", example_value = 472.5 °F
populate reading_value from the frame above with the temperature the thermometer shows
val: 116 °F
